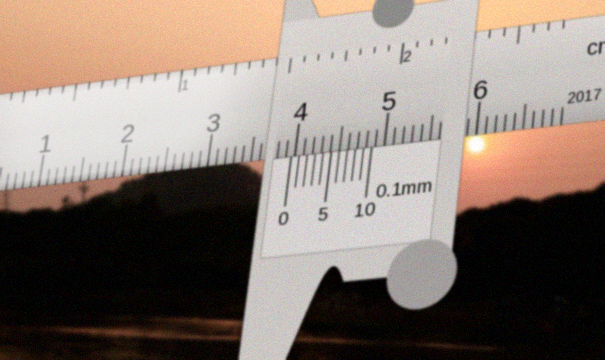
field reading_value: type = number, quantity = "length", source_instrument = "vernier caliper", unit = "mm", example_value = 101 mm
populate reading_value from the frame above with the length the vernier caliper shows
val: 39.6 mm
